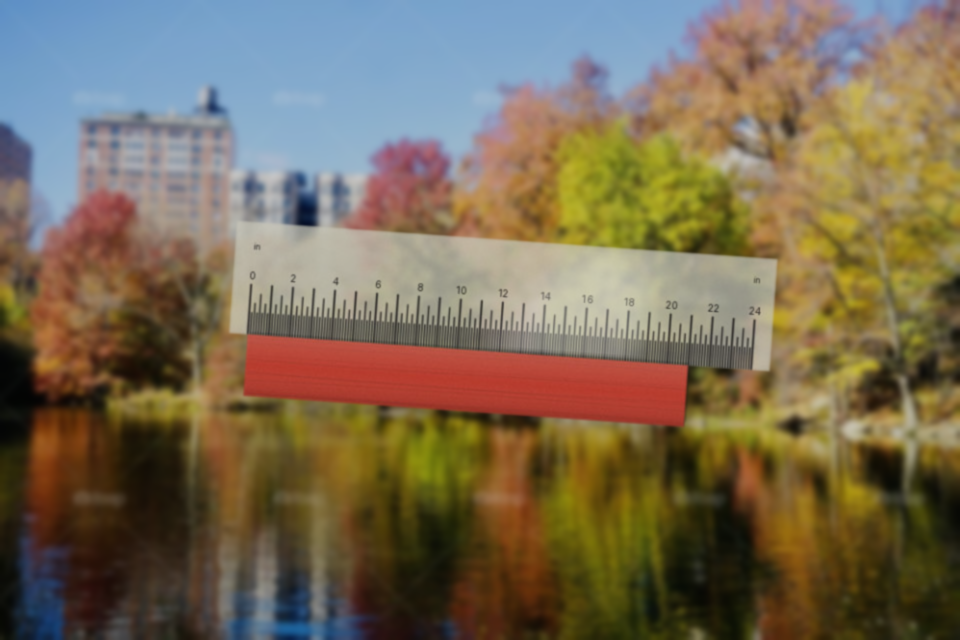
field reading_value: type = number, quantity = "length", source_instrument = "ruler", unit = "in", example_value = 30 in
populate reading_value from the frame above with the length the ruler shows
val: 21 in
